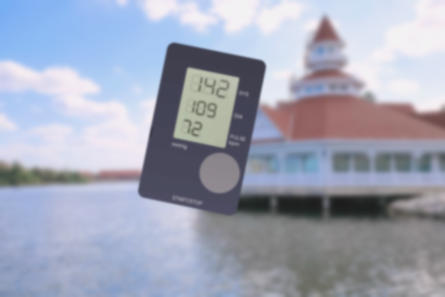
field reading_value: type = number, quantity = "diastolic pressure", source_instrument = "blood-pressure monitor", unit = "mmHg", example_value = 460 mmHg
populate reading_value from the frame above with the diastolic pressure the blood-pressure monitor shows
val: 109 mmHg
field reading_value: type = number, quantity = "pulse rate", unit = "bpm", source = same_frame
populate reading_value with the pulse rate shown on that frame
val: 72 bpm
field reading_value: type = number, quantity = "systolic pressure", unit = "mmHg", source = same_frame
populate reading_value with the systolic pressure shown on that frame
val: 142 mmHg
